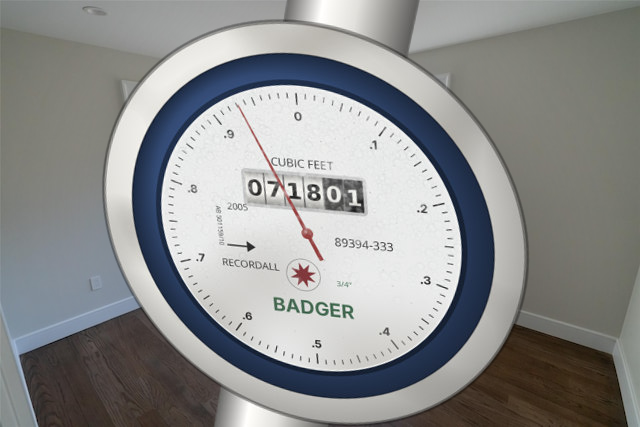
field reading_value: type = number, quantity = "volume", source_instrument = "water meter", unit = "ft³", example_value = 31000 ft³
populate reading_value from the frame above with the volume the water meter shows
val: 71800.93 ft³
